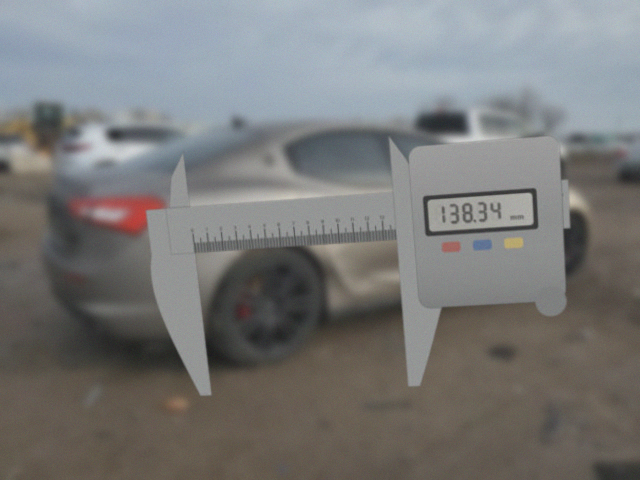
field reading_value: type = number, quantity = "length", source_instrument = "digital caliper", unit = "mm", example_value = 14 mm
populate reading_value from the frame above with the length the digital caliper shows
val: 138.34 mm
